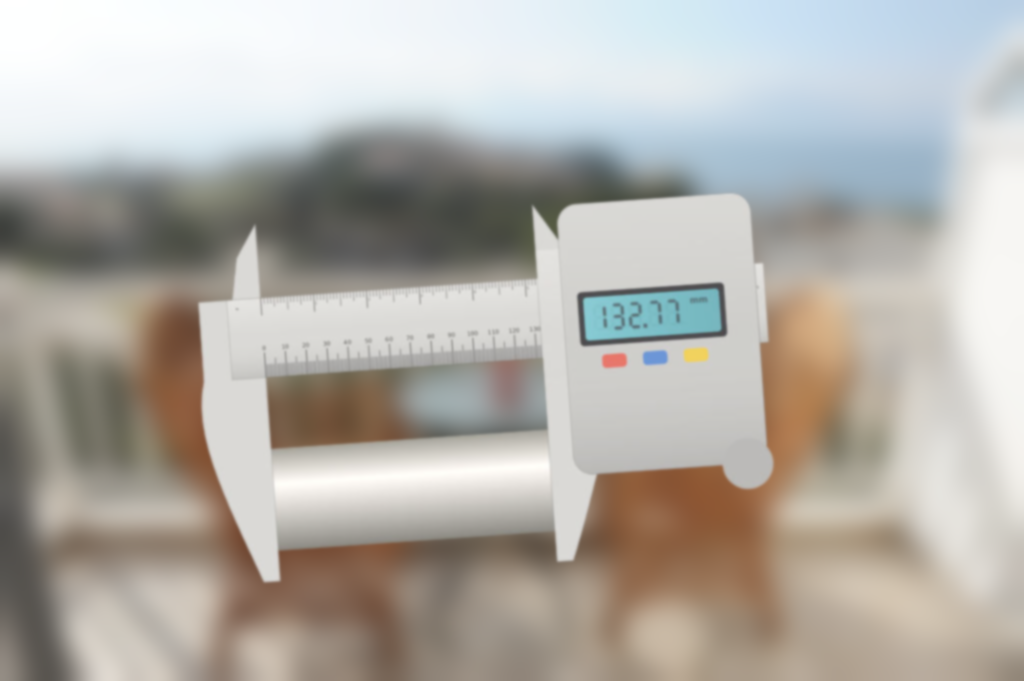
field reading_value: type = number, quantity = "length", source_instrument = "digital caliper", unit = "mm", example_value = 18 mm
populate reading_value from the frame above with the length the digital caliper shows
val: 132.77 mm
